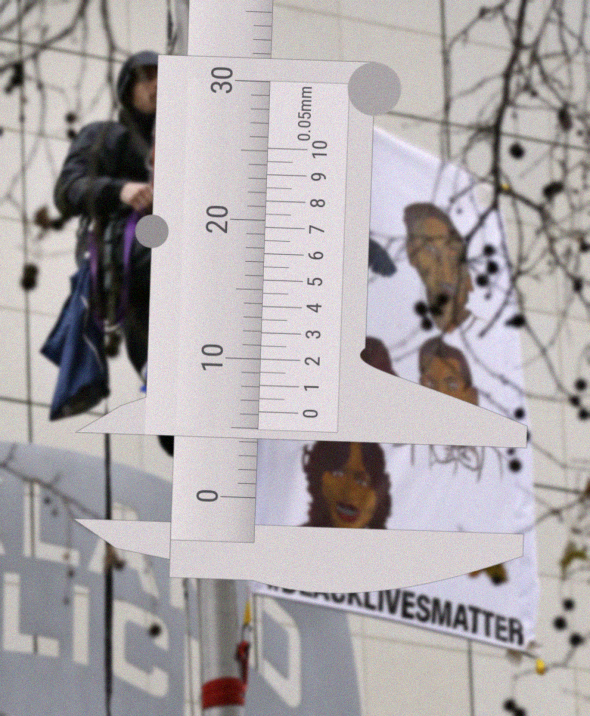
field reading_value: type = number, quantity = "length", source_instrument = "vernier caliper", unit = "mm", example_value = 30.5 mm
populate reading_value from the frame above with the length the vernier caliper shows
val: 6.2 mm
